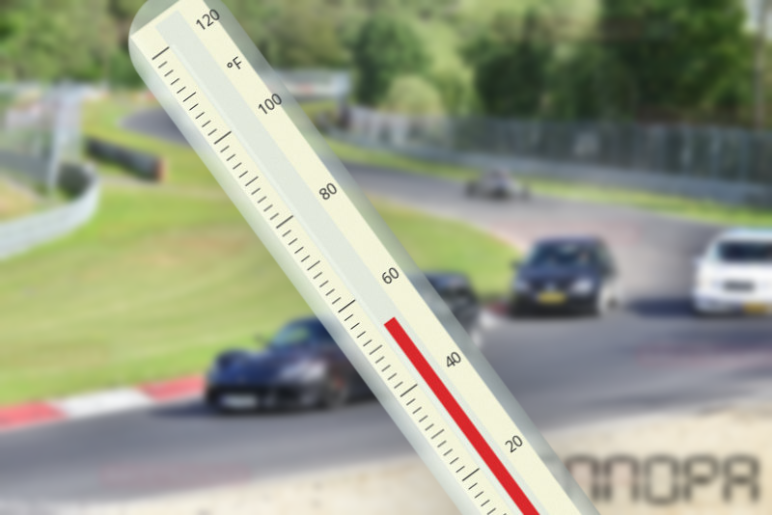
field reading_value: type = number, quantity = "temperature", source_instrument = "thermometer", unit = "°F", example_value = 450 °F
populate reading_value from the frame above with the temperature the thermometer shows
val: 53 °F
